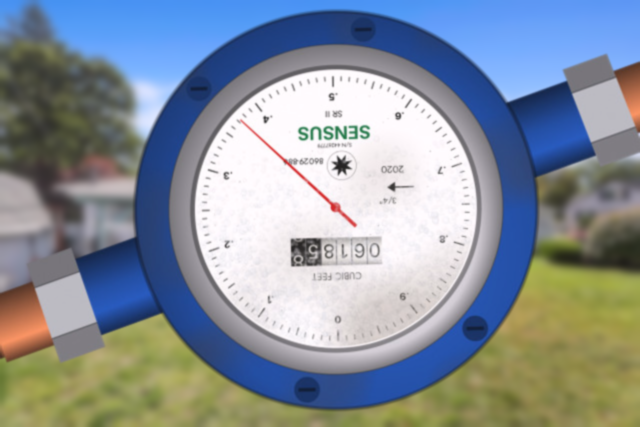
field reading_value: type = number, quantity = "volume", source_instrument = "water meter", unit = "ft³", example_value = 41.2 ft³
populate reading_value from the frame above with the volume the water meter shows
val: 61858.37 ft³
